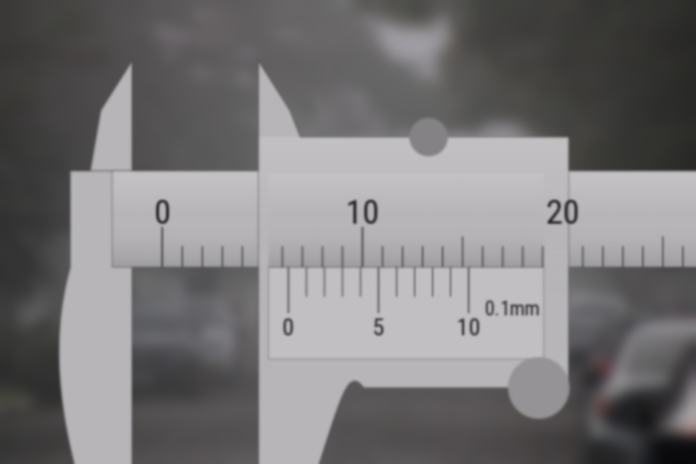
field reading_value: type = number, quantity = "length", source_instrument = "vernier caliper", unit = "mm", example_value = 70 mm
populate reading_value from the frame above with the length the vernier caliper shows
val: 6.3 mm
